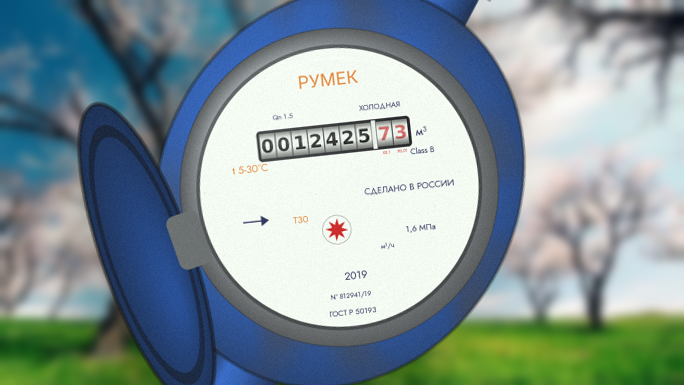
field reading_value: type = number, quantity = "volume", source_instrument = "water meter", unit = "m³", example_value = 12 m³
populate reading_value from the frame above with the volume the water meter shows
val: 12425.73 m³
